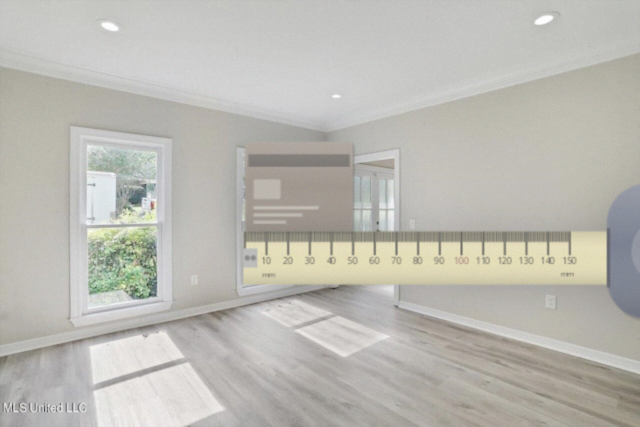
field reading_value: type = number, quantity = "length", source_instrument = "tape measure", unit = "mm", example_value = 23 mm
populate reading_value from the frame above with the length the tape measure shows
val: 50 mm
